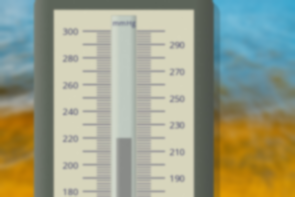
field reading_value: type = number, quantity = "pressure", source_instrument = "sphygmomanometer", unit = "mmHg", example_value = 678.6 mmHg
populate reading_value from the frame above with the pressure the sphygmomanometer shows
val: 220 mmHg
